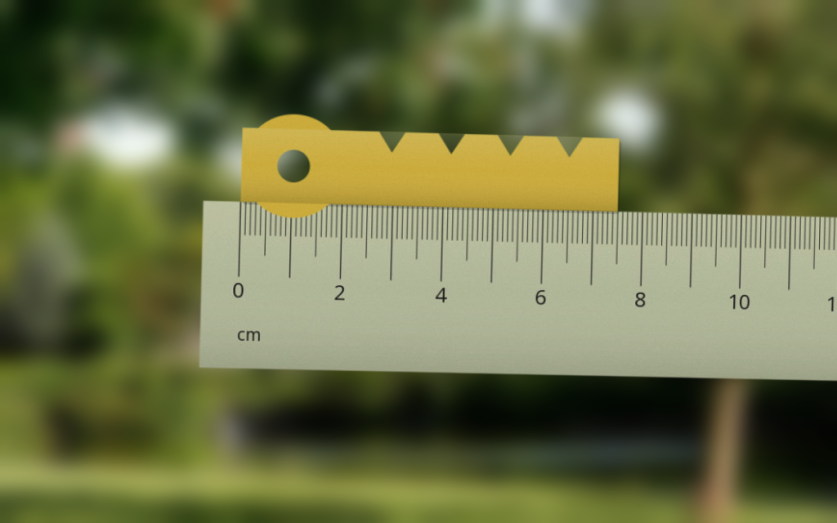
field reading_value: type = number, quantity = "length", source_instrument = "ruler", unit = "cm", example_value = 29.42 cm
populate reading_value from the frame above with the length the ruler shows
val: 7.5 cm
